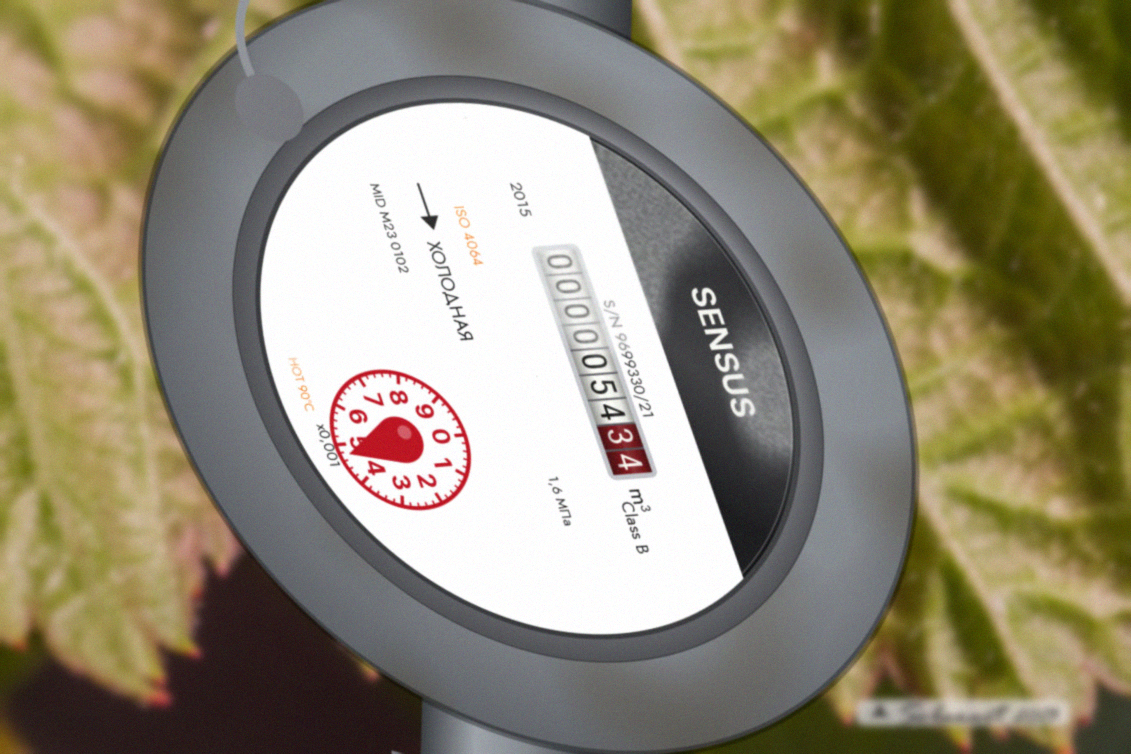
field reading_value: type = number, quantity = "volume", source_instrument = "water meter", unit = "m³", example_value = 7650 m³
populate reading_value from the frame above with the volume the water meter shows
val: 54.344 m³
